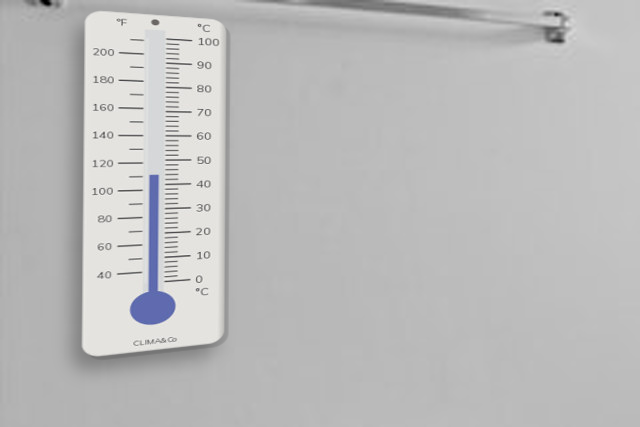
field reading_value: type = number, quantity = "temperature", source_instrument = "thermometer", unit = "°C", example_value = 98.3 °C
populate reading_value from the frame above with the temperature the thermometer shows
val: 44 °C
